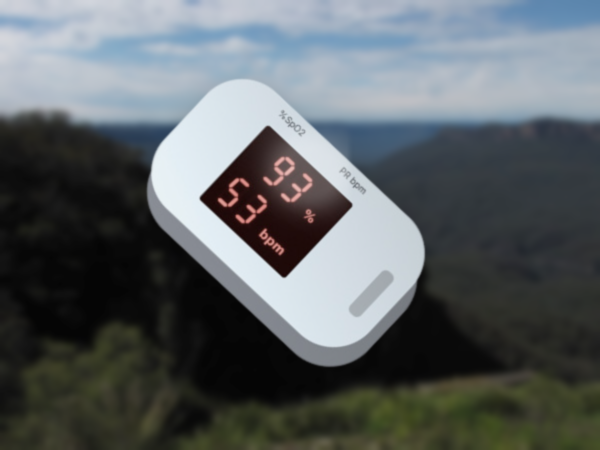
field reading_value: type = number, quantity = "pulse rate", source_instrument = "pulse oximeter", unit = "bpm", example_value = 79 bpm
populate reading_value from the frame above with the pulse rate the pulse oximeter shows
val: 53 bpm
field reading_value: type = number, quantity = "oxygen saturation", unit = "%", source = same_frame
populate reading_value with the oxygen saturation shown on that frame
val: 93 %
